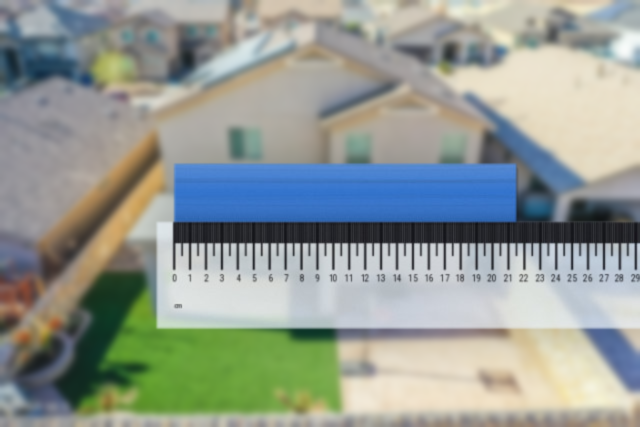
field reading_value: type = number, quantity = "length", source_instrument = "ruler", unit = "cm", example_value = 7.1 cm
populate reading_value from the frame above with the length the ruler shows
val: 21.5 cm
